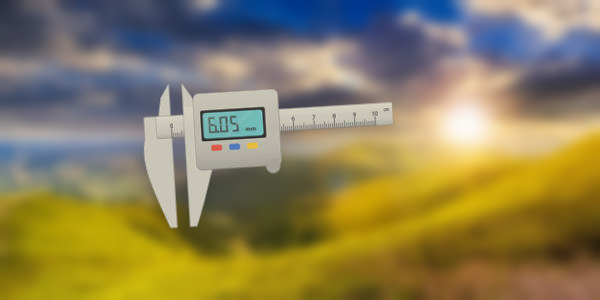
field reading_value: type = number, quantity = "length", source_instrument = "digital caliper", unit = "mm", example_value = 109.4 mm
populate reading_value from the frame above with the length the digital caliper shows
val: 6.05 mm
